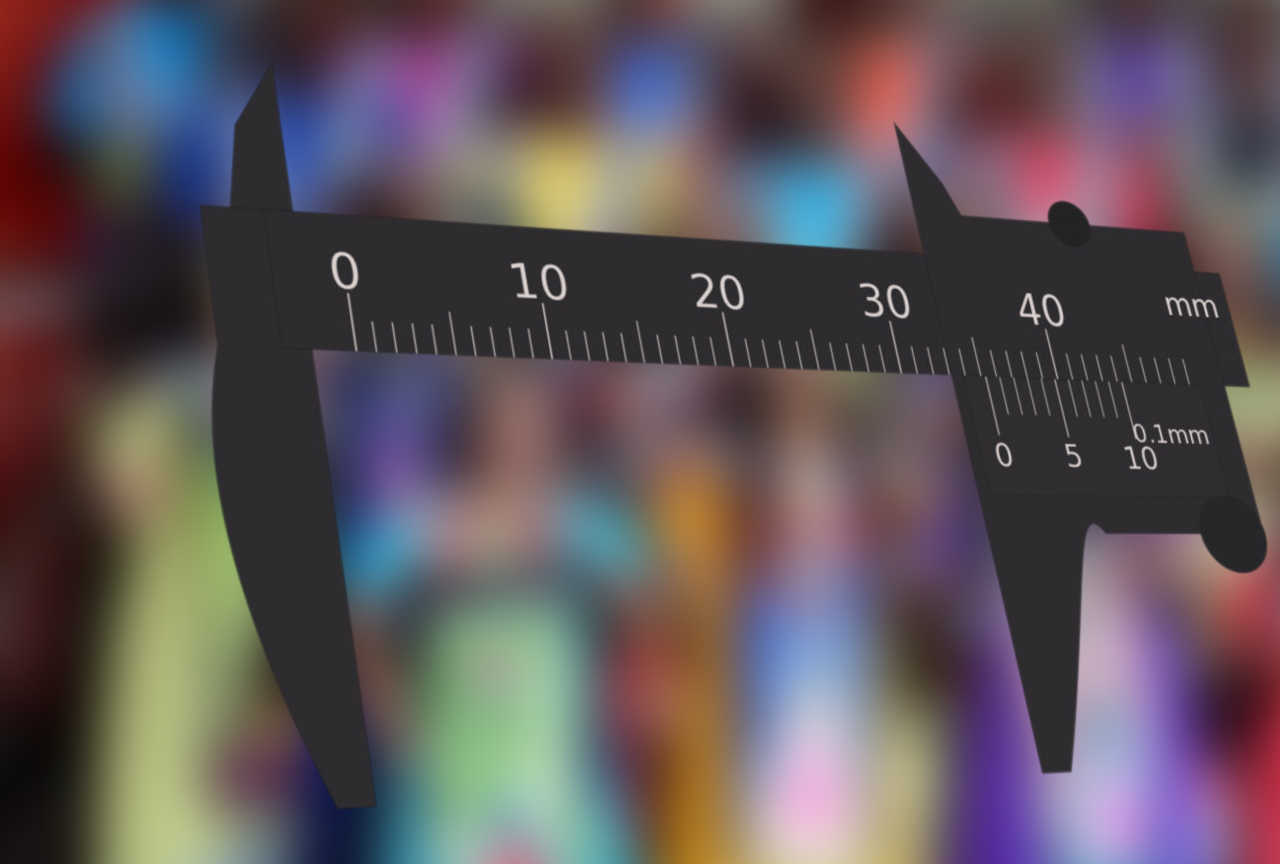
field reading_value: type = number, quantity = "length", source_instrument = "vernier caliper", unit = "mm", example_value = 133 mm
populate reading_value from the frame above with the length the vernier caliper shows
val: 35.3 mm
